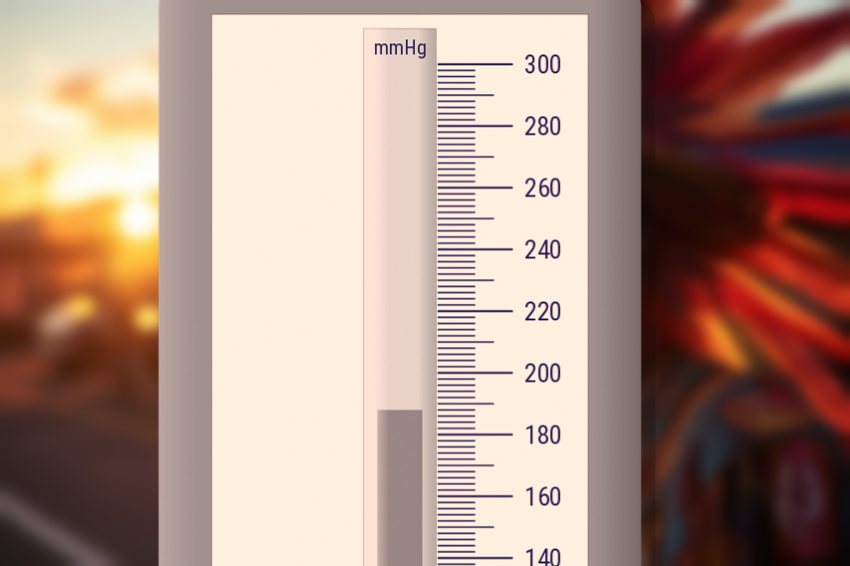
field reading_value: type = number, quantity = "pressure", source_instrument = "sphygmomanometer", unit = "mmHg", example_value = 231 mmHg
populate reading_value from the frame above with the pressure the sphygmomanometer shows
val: 188 mmHg
